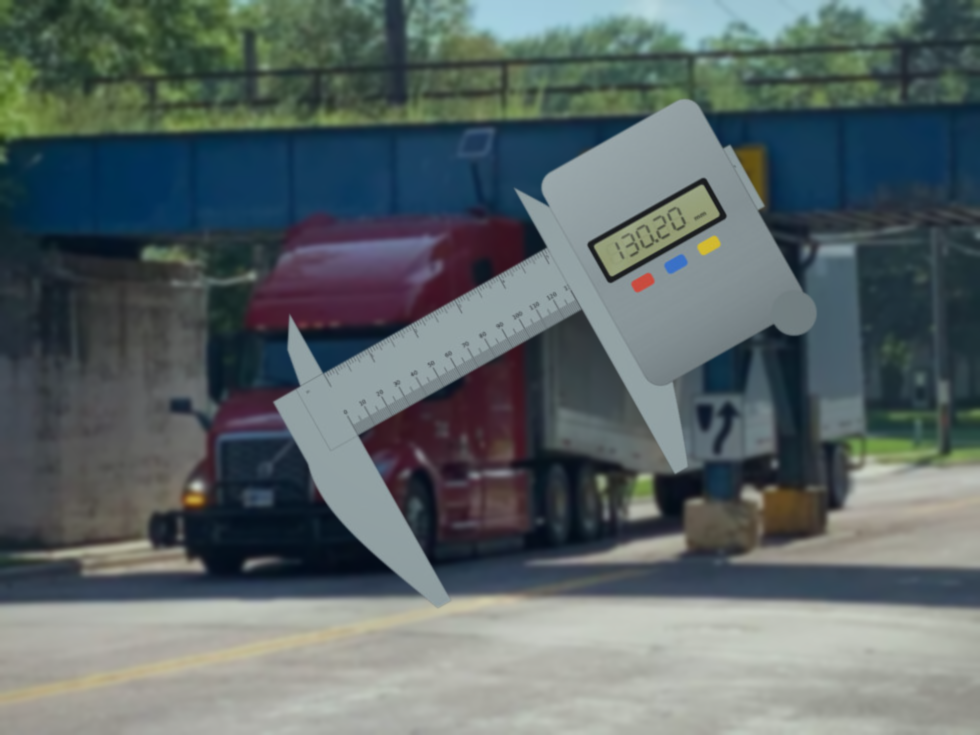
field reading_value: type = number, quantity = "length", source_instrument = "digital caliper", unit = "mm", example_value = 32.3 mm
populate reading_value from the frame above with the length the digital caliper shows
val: 130.20 mm
